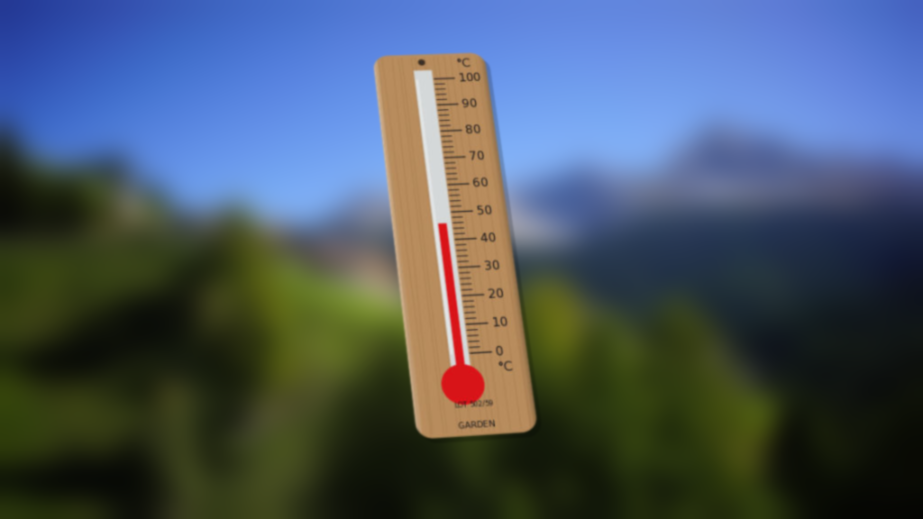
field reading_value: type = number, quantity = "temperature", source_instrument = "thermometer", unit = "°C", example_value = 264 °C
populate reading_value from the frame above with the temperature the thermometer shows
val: 46 °C
